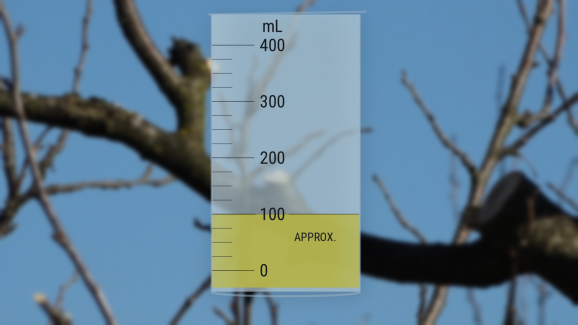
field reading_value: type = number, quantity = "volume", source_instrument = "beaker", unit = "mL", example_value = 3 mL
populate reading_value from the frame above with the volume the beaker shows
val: 100 mL
